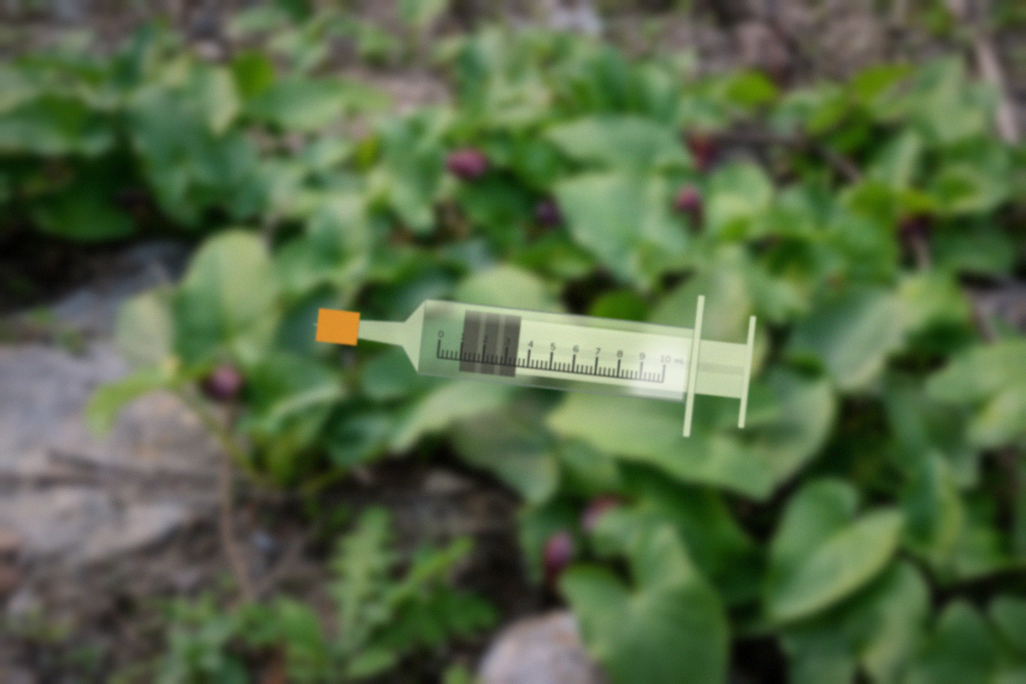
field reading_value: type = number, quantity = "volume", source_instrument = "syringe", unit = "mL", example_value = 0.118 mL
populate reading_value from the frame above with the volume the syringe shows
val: 1 mL
